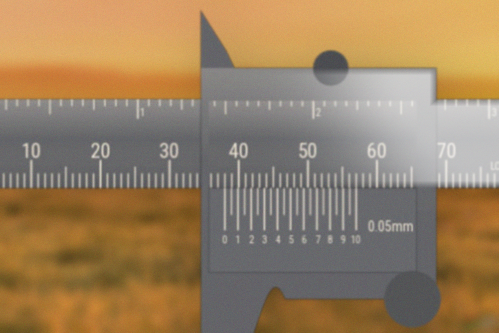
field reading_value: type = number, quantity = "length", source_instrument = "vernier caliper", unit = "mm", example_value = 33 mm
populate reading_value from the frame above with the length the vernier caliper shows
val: 38.0 mm
